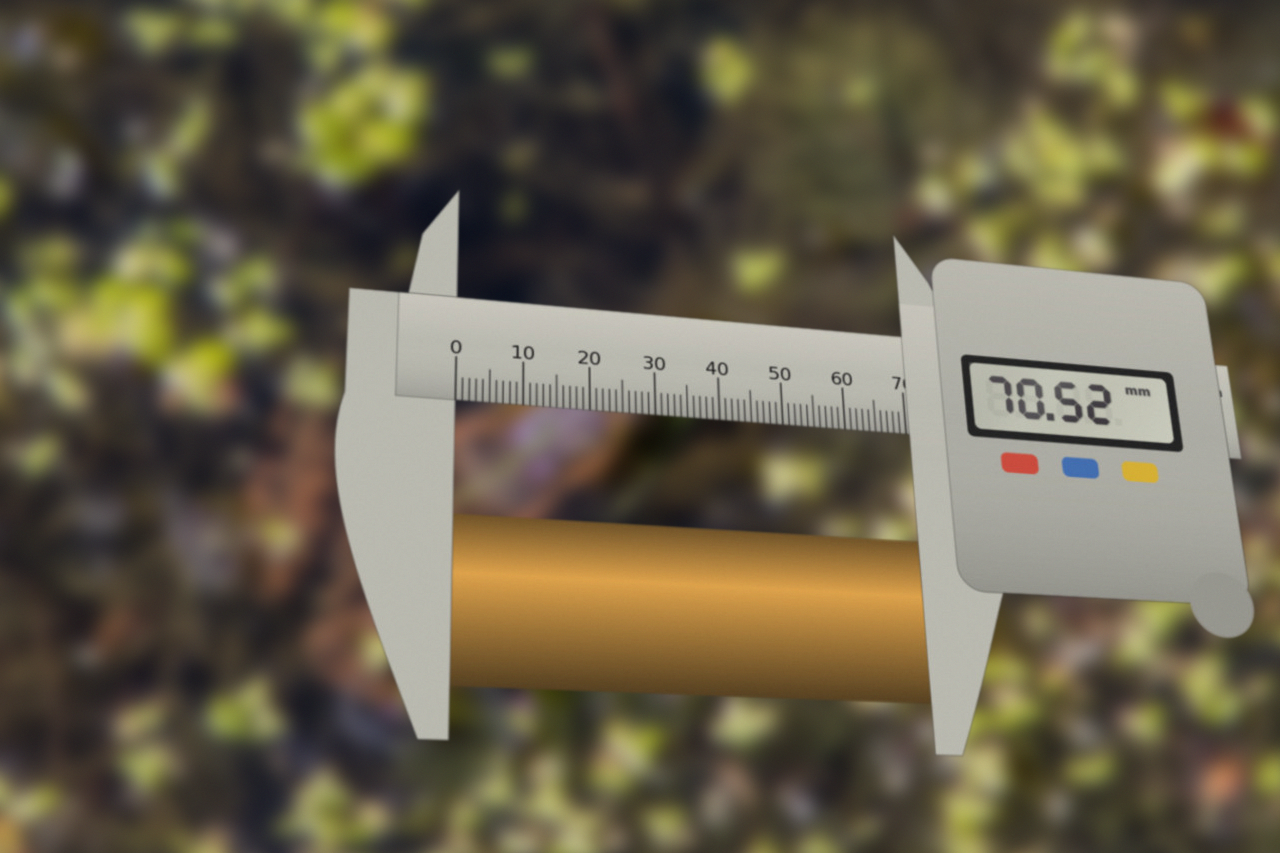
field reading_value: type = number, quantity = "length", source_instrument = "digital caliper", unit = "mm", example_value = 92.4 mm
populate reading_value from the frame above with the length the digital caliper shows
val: 70.52 mm
